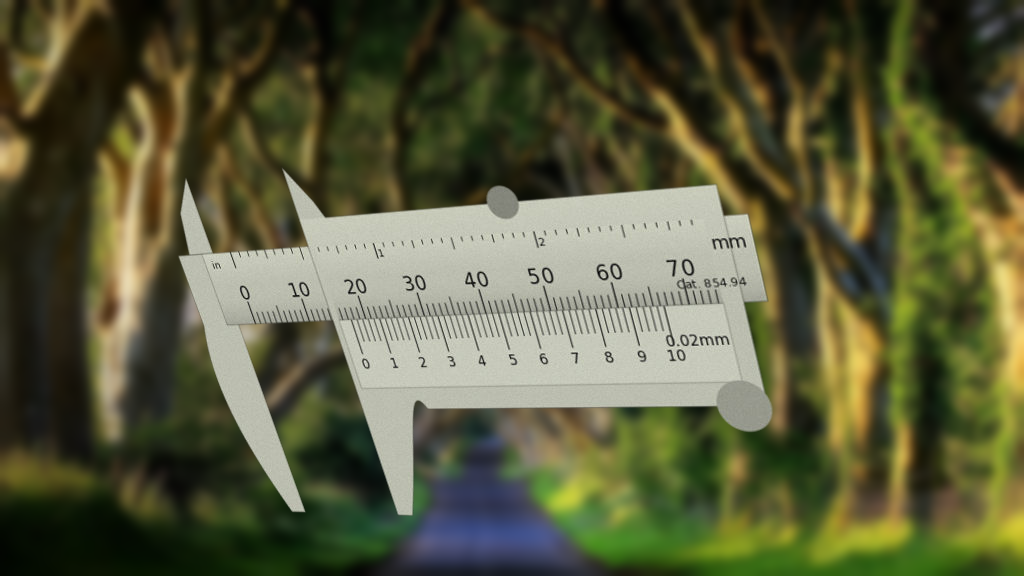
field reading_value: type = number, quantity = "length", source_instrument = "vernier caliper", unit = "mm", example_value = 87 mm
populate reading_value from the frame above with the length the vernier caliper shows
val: 17.5 mm
